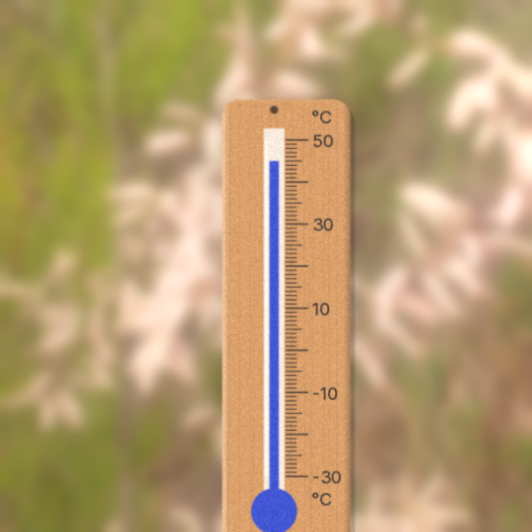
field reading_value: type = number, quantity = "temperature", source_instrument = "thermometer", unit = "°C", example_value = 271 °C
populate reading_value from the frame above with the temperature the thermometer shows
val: 45 °C
